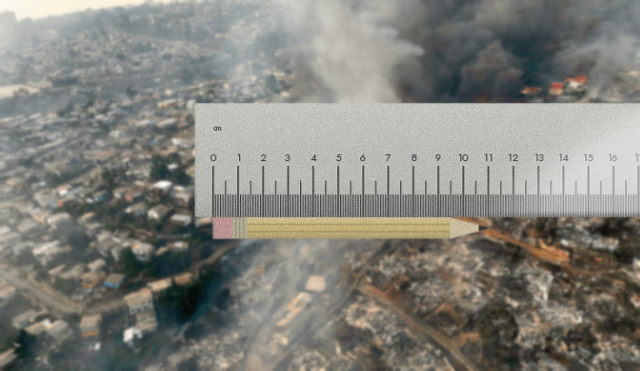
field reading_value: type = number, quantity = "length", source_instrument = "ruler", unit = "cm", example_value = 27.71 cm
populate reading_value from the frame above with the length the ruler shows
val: 11 cm
